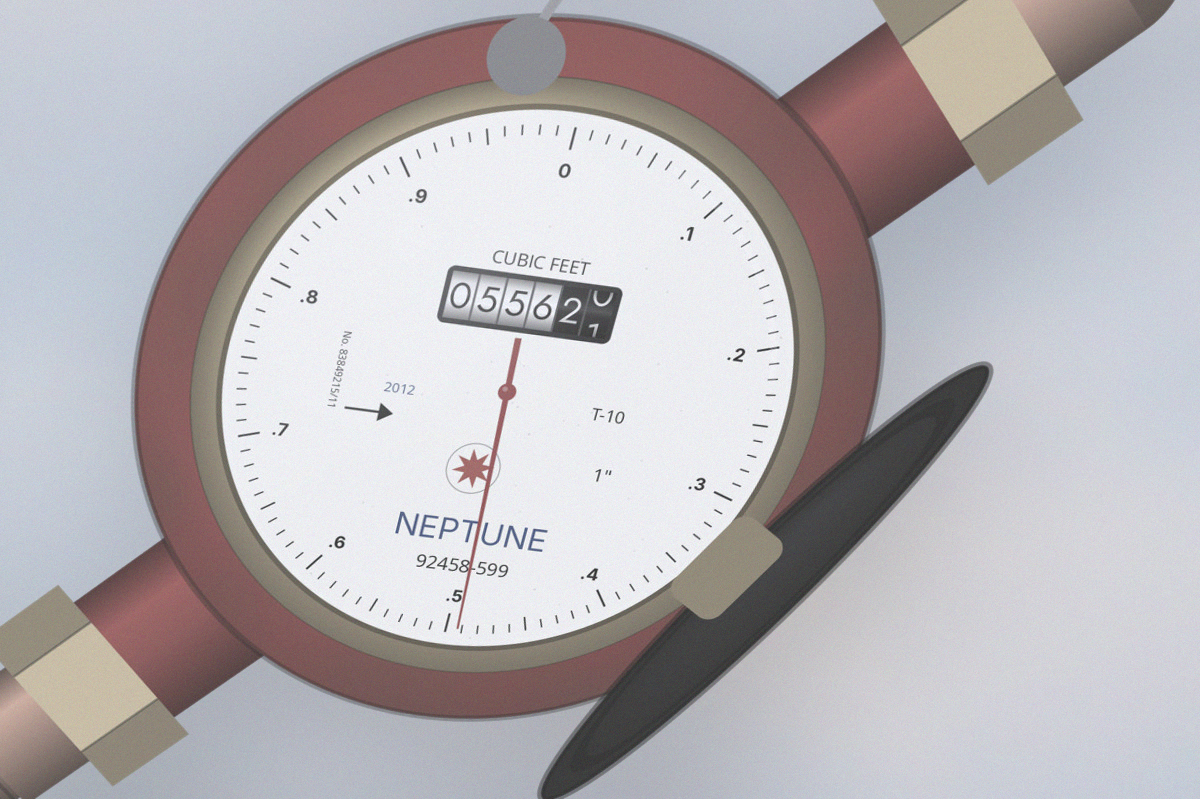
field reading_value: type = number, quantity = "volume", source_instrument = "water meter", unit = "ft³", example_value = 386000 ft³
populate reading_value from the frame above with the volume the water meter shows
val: 55620.49 ft³
